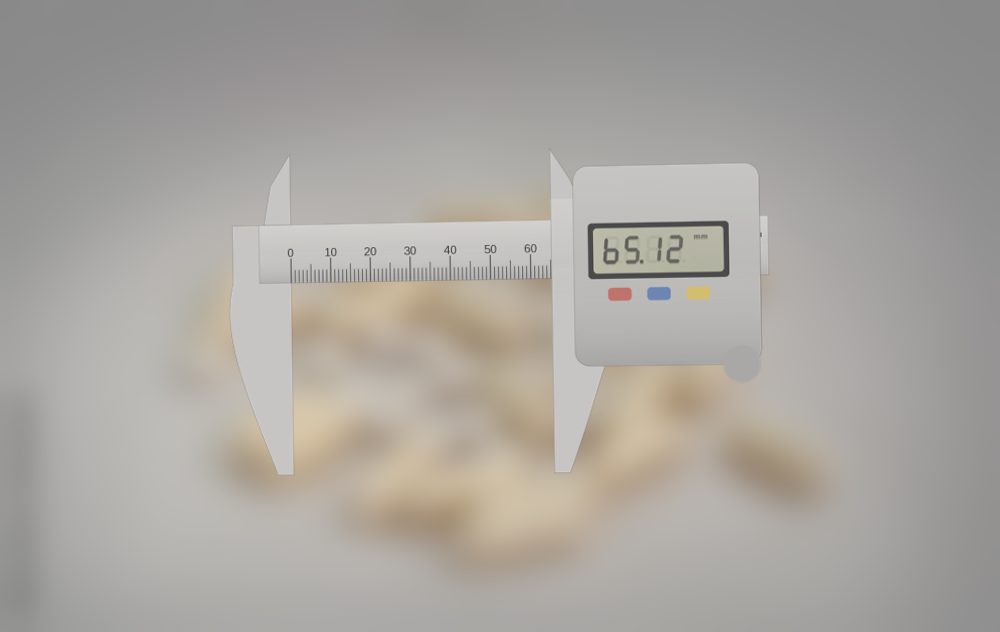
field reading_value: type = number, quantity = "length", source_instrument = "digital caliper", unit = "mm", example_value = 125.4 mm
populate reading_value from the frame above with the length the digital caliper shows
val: 65.12 mm
